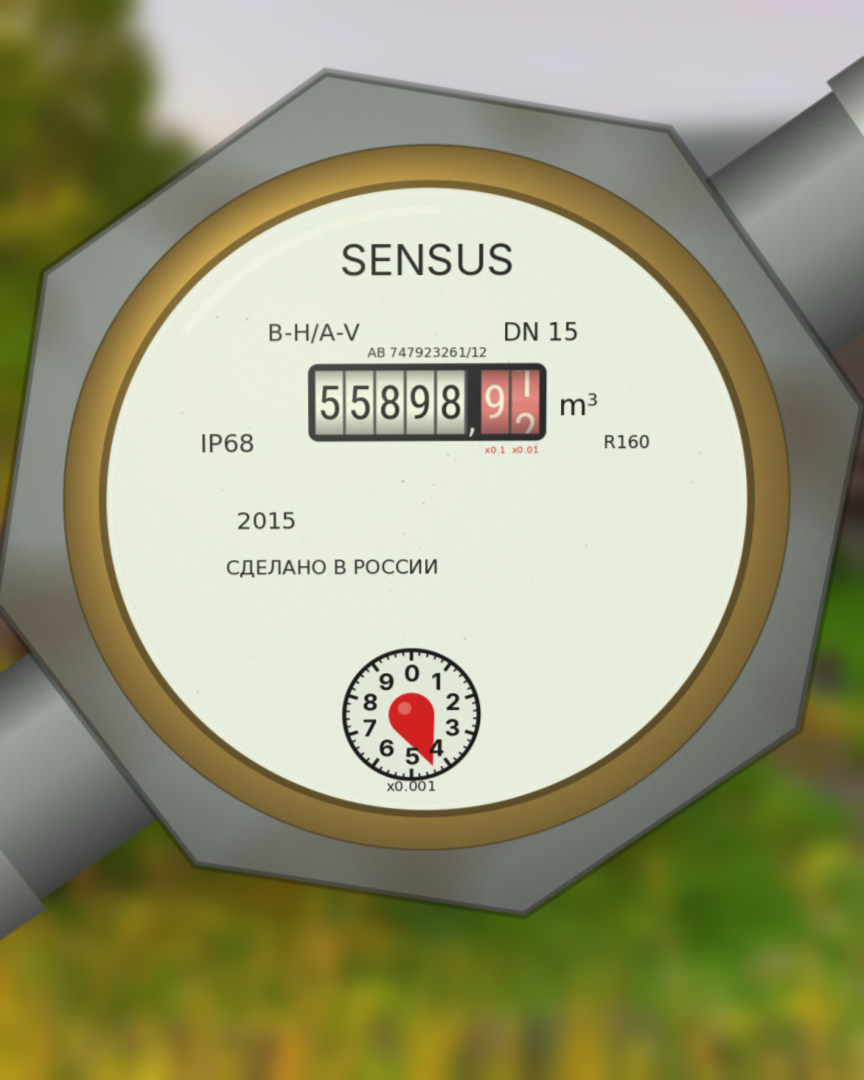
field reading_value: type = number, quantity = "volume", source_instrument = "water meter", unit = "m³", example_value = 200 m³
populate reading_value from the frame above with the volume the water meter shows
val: 55898.914 m³
